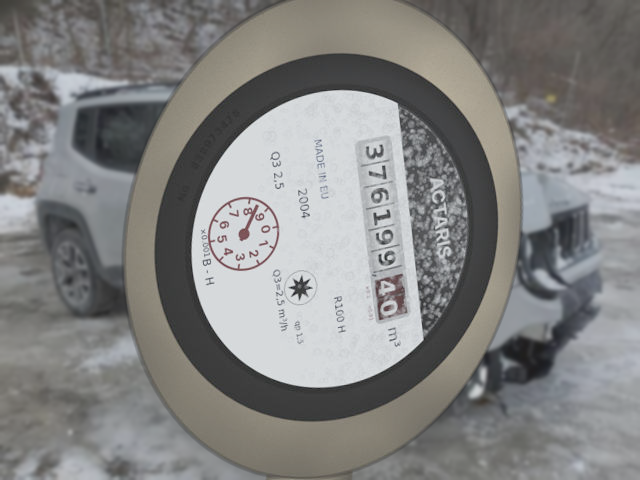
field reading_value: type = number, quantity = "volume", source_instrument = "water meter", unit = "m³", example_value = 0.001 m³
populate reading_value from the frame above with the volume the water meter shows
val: 376199.398 m³
